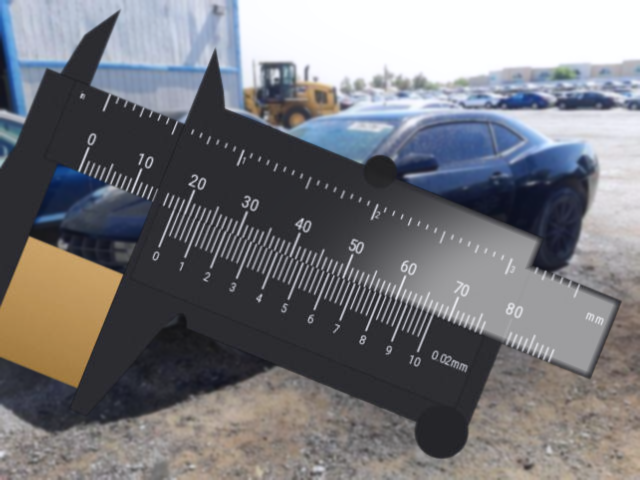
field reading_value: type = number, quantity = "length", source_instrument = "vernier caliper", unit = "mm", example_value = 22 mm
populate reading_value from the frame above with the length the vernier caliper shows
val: 18.0 mm
